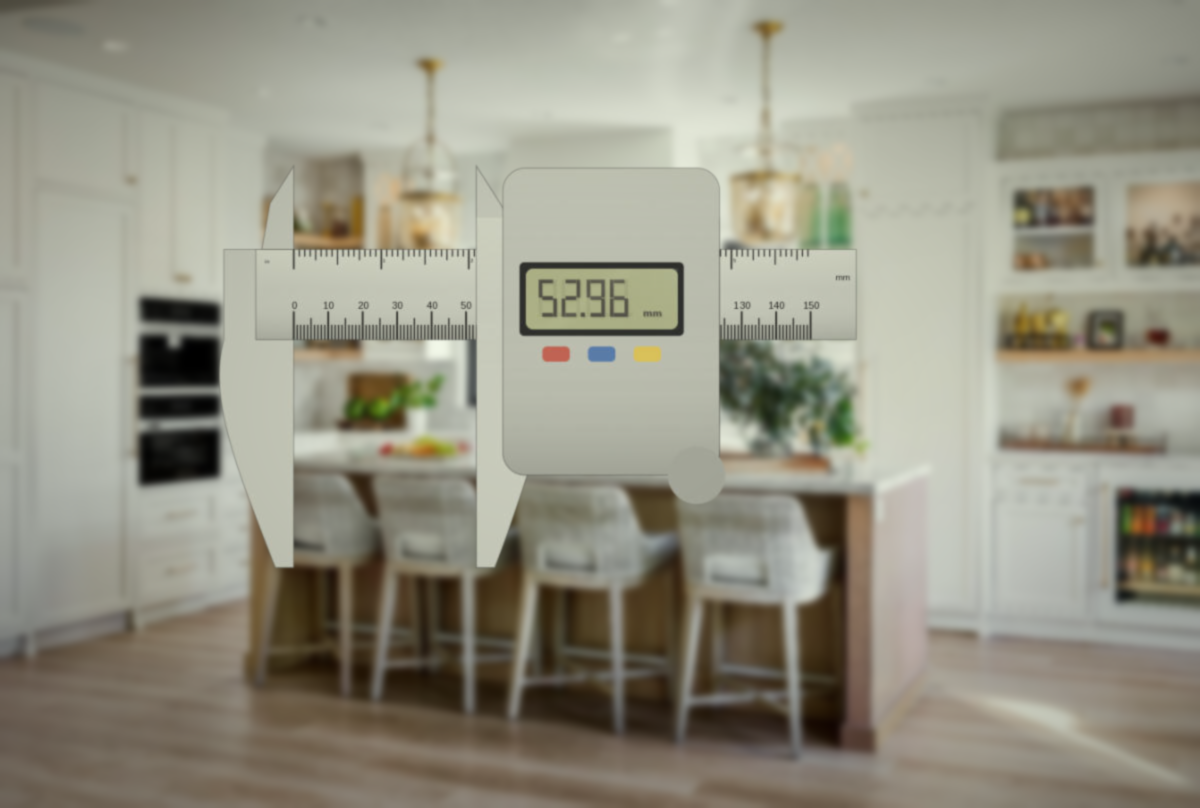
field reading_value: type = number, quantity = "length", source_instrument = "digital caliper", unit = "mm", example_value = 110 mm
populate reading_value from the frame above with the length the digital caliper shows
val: 52.96 mm
